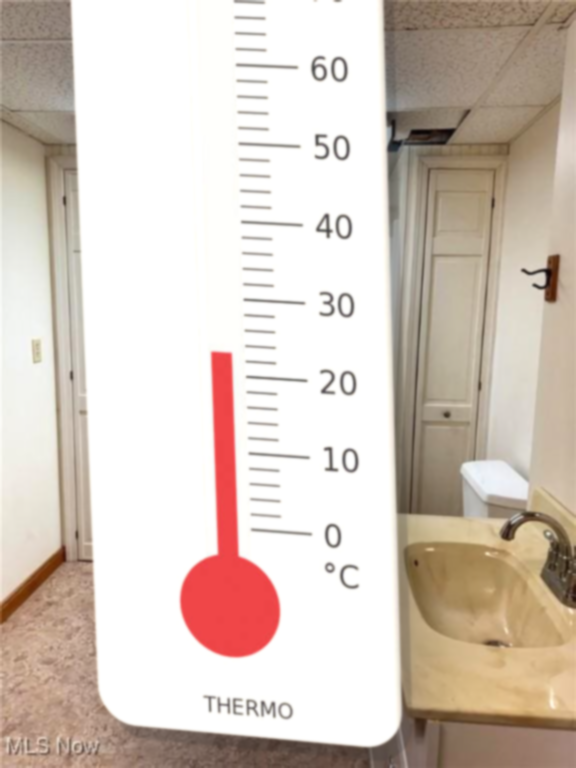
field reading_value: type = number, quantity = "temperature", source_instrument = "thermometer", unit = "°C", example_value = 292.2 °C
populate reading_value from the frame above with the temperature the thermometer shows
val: 23 °C
